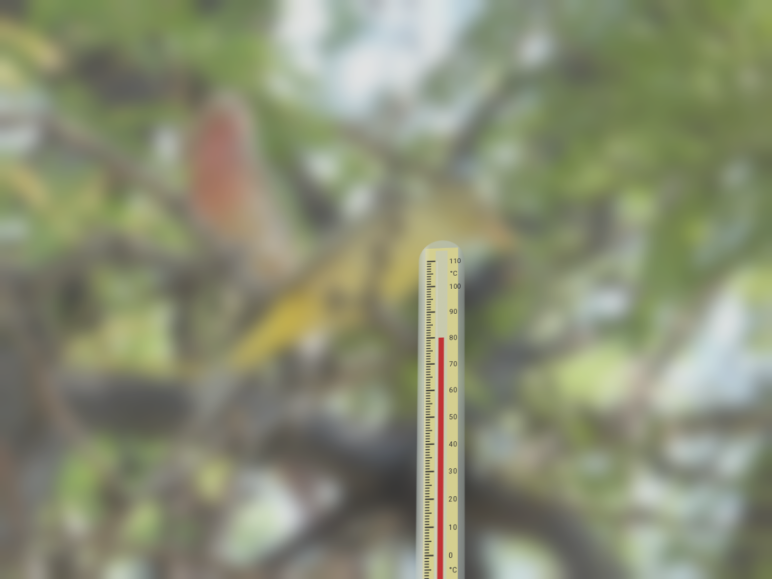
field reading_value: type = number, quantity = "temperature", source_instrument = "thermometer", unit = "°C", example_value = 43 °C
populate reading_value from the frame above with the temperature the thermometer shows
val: 80 °C
